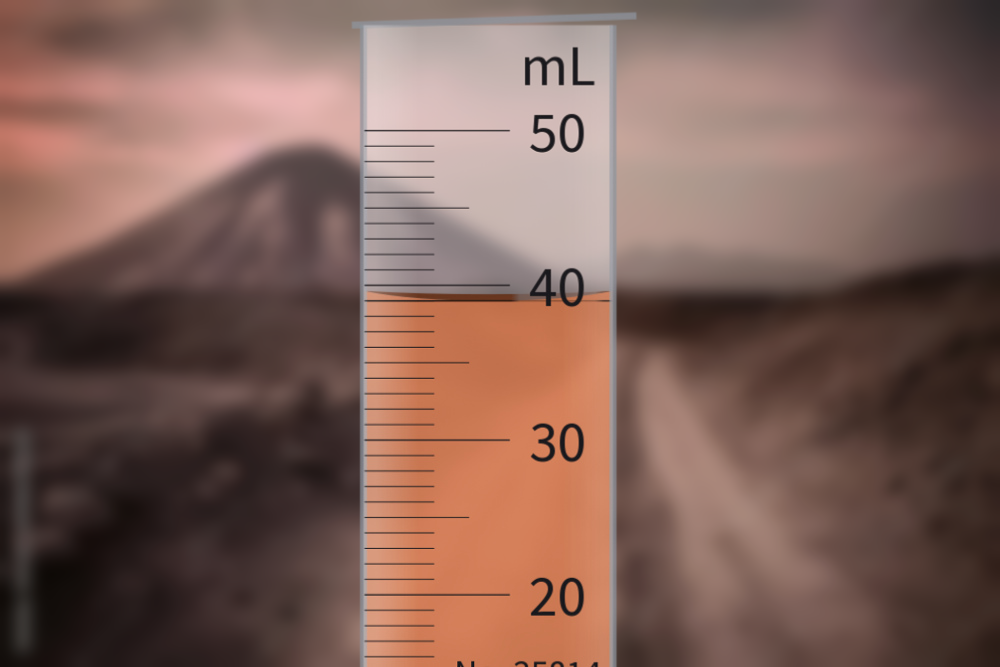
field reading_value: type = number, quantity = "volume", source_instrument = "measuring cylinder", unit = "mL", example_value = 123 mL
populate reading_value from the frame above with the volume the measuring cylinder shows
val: 39 mL
